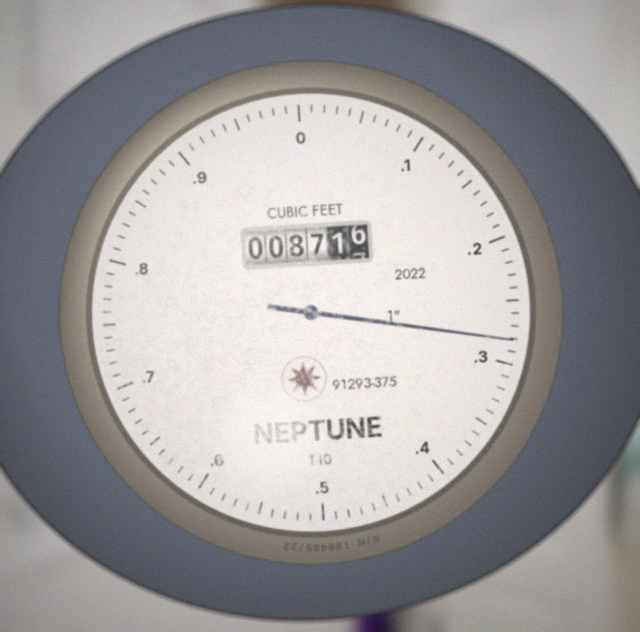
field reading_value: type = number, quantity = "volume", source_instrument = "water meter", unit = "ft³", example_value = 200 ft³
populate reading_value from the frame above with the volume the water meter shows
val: 8716.28 ft³
